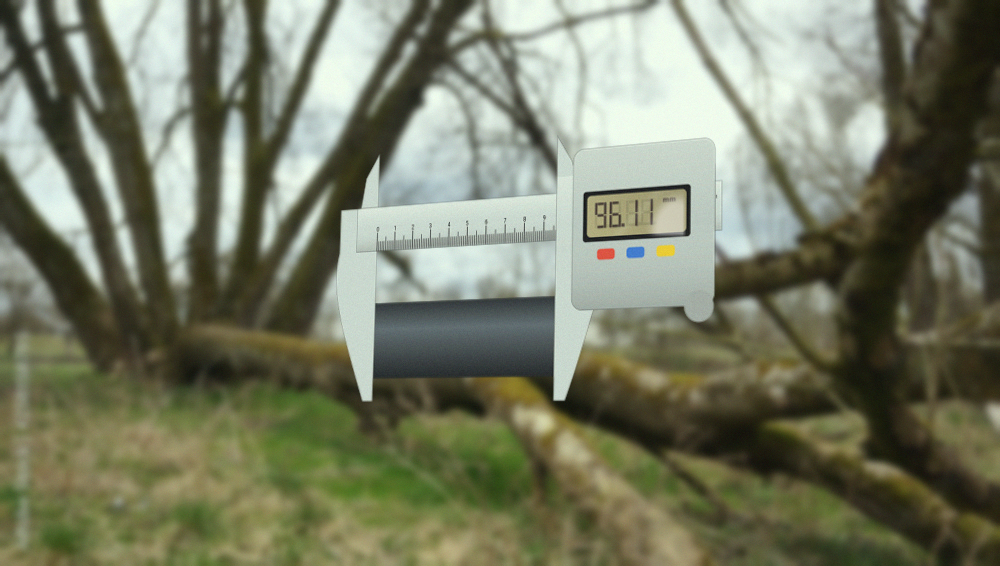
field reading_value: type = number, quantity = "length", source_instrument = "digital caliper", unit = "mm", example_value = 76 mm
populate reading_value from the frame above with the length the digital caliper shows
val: 96.11 mm
